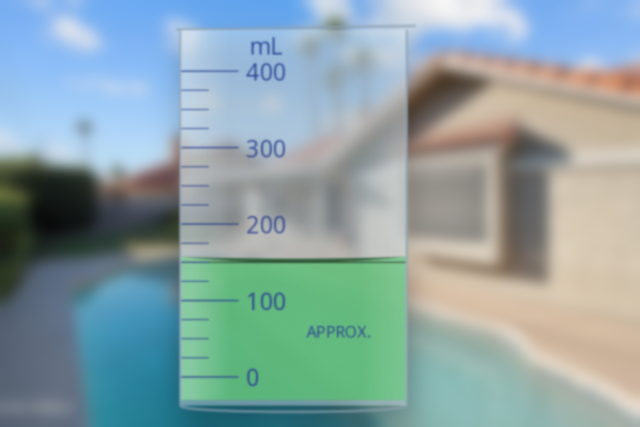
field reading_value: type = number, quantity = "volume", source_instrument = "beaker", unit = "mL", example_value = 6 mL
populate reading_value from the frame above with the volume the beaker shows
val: 150 mL
